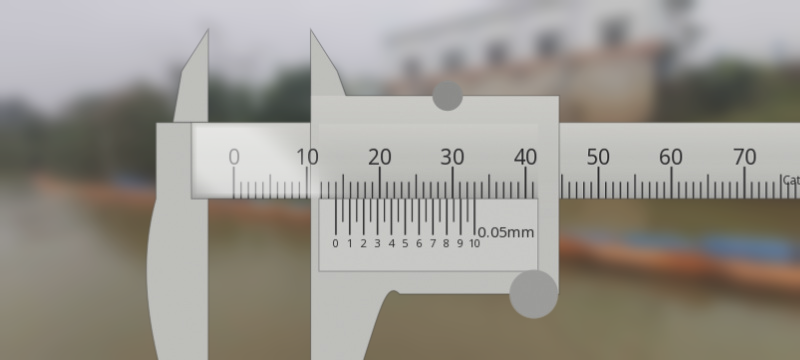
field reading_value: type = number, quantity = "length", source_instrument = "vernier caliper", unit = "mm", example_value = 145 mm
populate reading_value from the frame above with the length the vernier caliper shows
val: 14.0 mm
